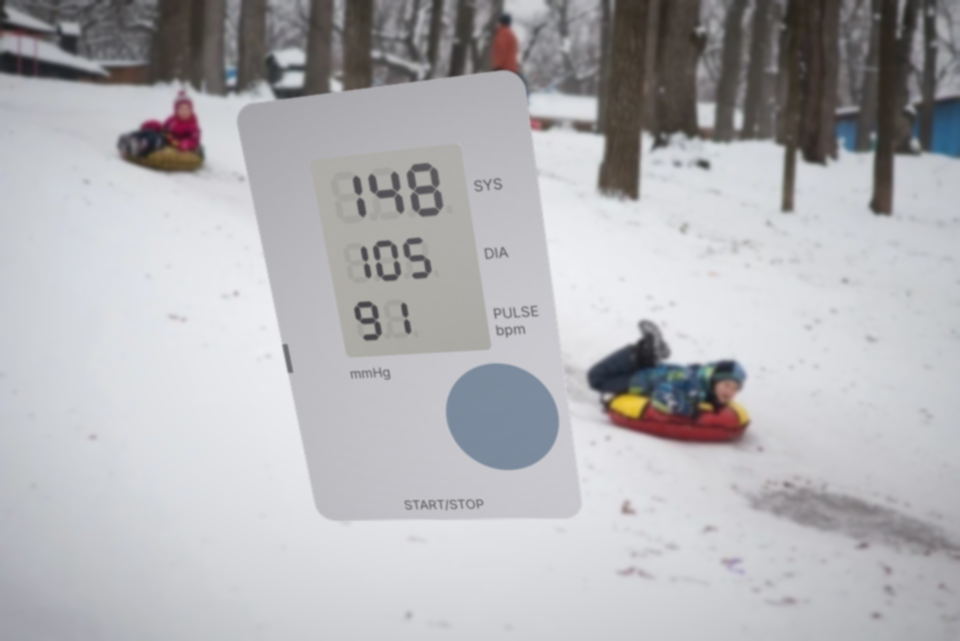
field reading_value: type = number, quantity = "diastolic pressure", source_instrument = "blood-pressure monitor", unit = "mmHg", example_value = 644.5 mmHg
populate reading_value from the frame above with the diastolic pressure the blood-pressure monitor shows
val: 105 mmHg
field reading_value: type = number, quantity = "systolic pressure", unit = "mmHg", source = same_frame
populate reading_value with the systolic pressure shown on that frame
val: 148 mmHg
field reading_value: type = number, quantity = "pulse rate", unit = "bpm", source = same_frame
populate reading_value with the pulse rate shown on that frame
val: 91 bpm
